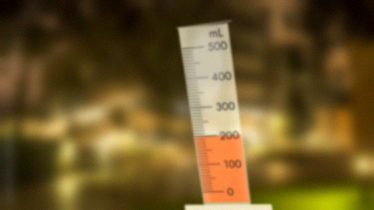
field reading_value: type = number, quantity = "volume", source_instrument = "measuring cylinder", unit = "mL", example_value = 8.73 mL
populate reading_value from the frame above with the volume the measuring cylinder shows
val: 200 mL
